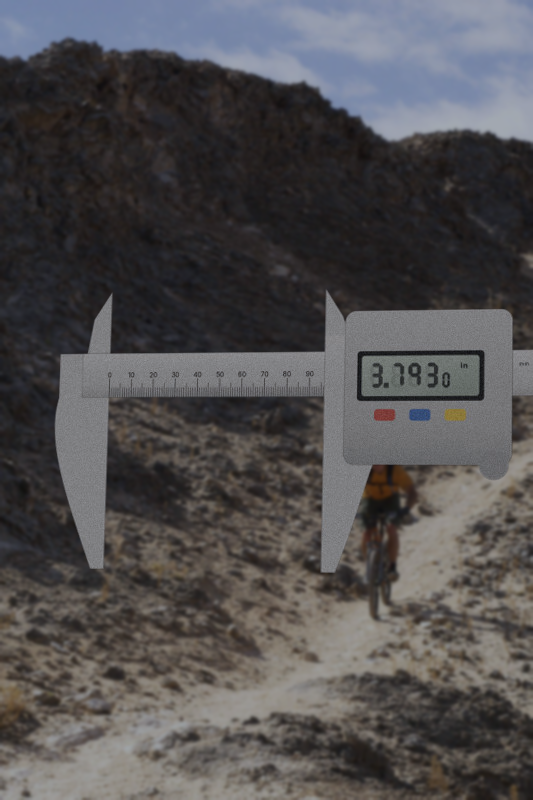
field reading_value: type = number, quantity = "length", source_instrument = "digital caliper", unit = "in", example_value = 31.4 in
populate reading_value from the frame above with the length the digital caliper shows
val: 3.7930 in
